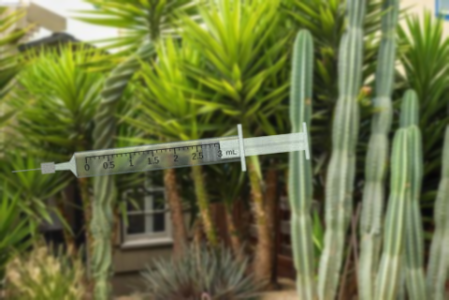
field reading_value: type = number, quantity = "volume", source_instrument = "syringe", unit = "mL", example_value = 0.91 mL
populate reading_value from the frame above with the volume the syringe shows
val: 2.6 mL
